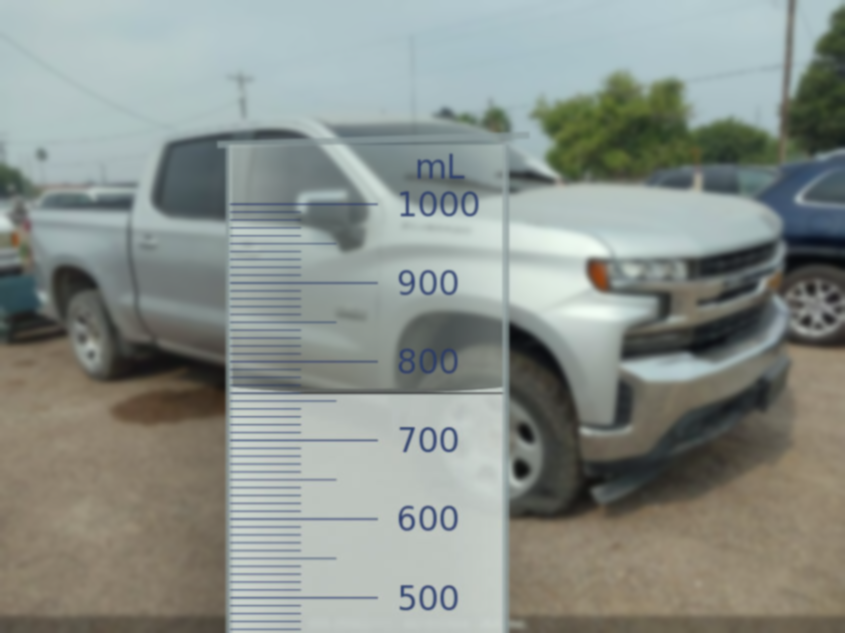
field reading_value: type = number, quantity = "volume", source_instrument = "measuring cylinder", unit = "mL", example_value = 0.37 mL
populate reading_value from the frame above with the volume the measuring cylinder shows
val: 760 mL
